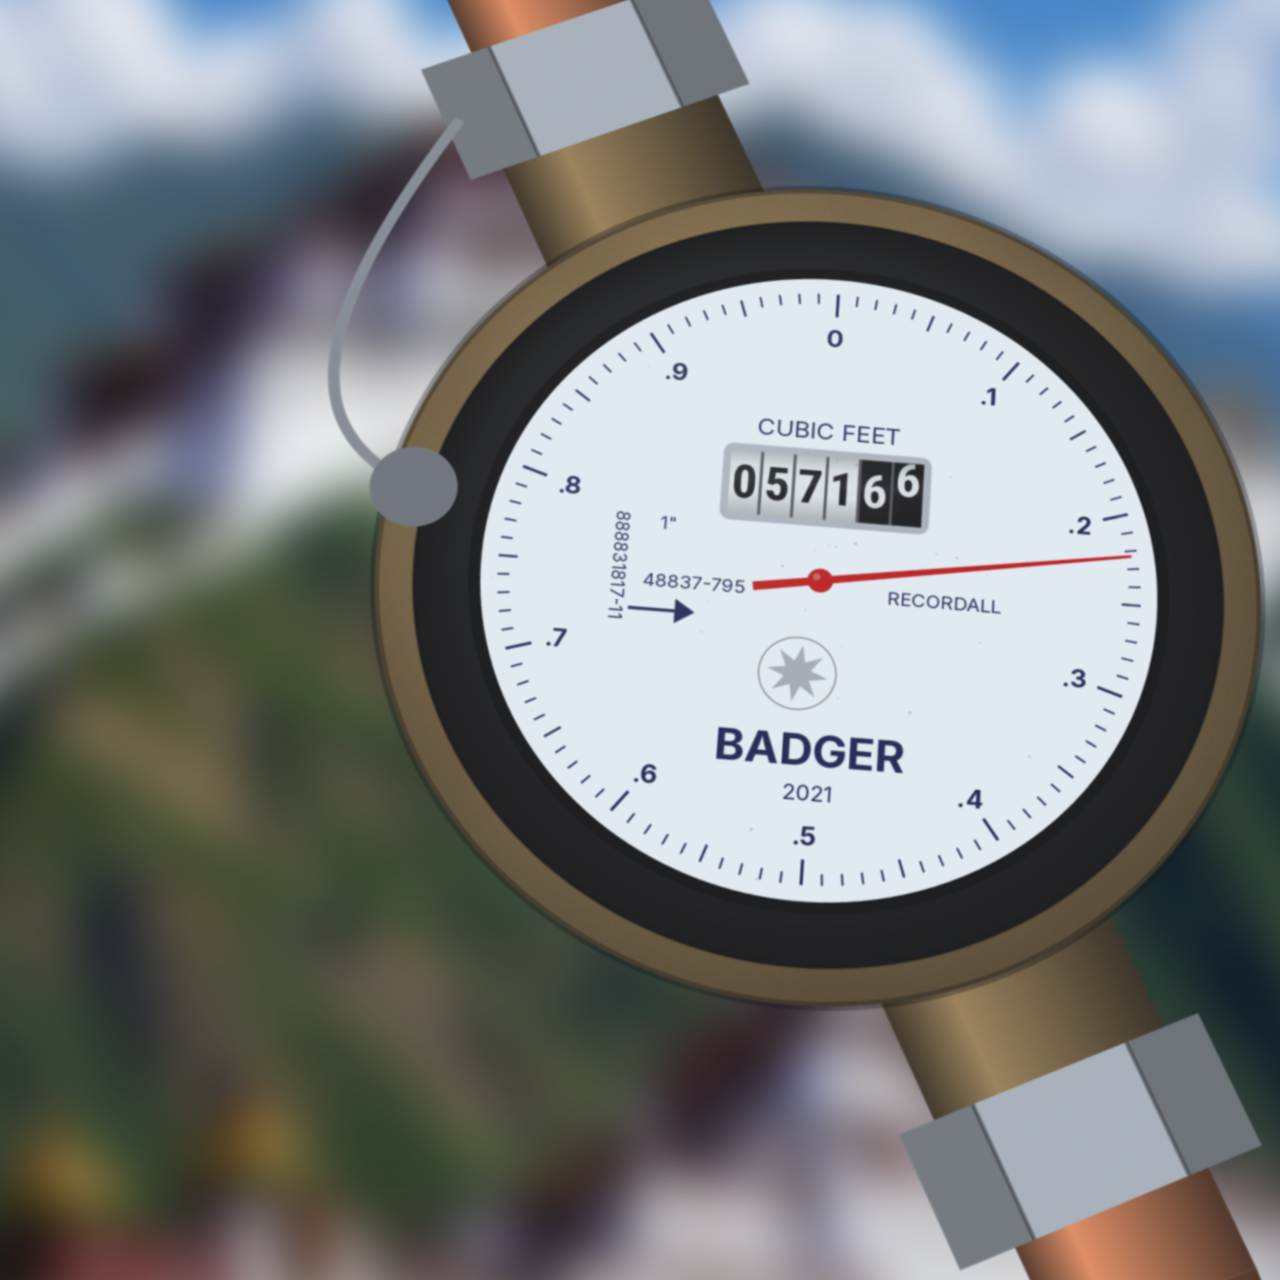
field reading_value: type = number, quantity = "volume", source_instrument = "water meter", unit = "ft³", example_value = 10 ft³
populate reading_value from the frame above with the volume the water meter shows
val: 57166.22 ft³
